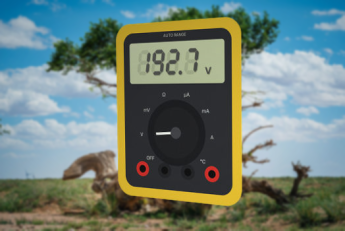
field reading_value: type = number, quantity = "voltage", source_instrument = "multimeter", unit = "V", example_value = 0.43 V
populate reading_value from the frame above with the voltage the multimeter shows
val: 192.7 V
